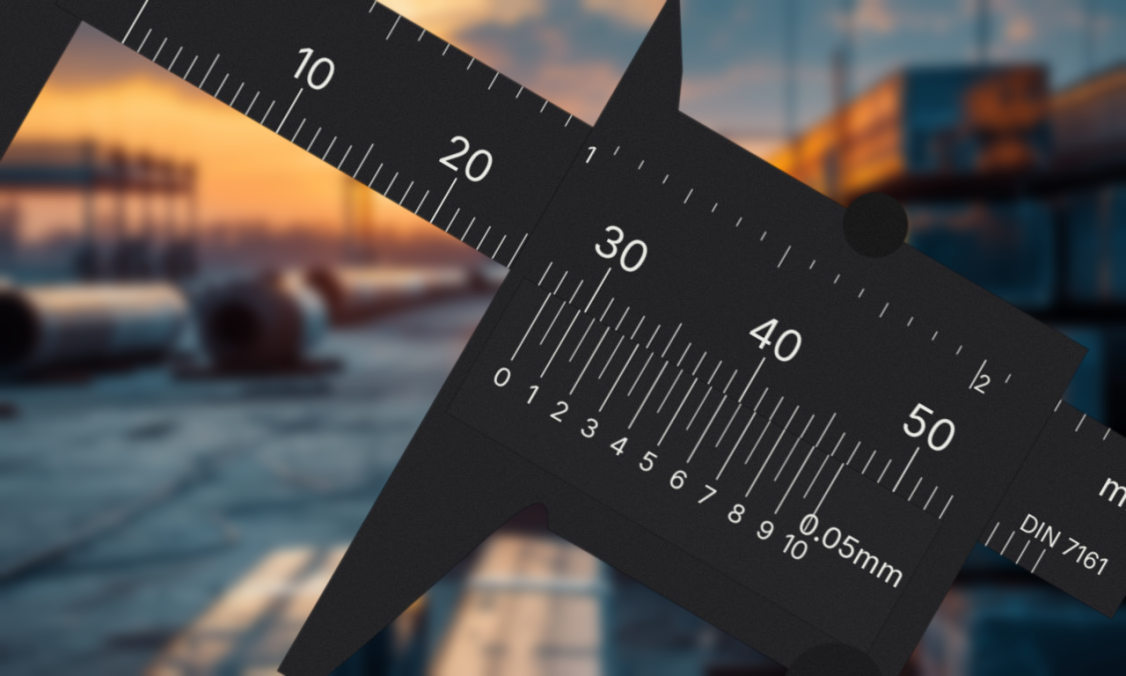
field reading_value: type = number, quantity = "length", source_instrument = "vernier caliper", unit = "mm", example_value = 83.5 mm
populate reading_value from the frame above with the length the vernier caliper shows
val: 27.8 mm
